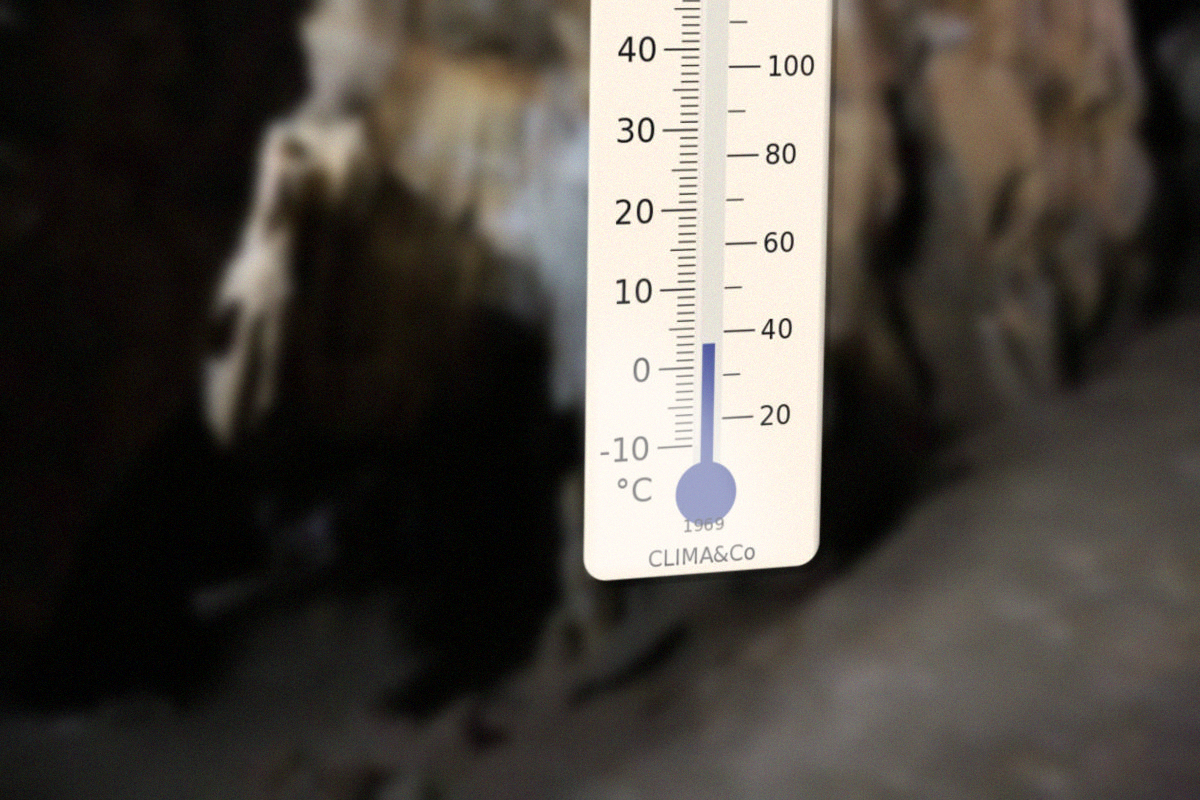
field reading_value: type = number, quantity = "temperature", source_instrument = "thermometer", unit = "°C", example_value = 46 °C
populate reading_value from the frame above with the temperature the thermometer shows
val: 3 °C
